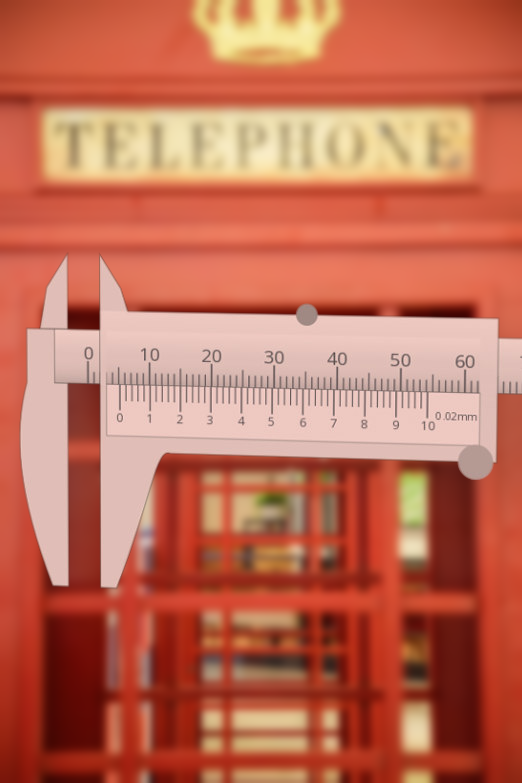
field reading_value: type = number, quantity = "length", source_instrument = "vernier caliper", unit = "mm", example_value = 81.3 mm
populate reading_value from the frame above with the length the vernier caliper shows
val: 5.2 mm
